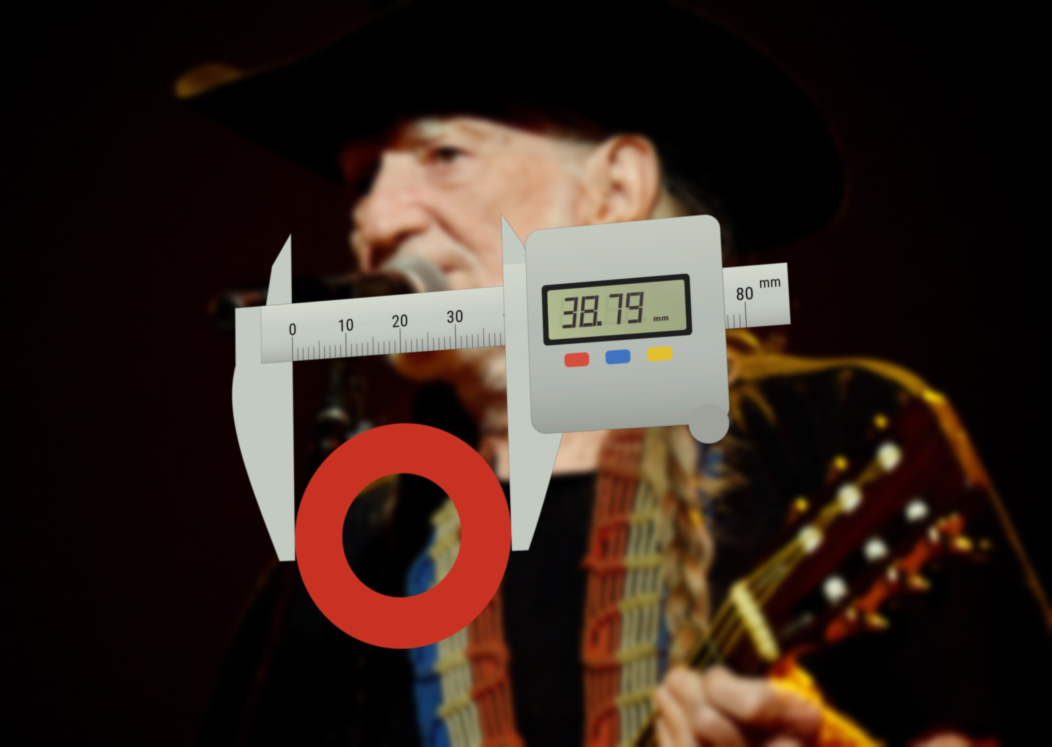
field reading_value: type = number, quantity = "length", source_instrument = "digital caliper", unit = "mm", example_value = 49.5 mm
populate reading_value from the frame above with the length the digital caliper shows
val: 38.79 mm
